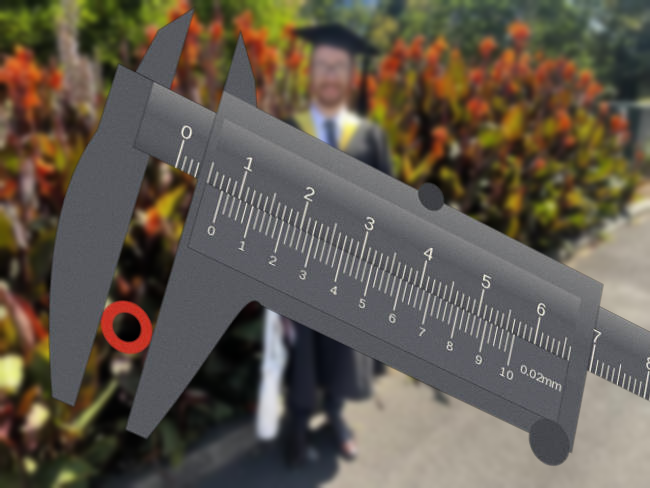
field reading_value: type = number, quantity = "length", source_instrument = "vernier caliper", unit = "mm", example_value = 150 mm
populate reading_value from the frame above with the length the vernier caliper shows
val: 7.4 mm
